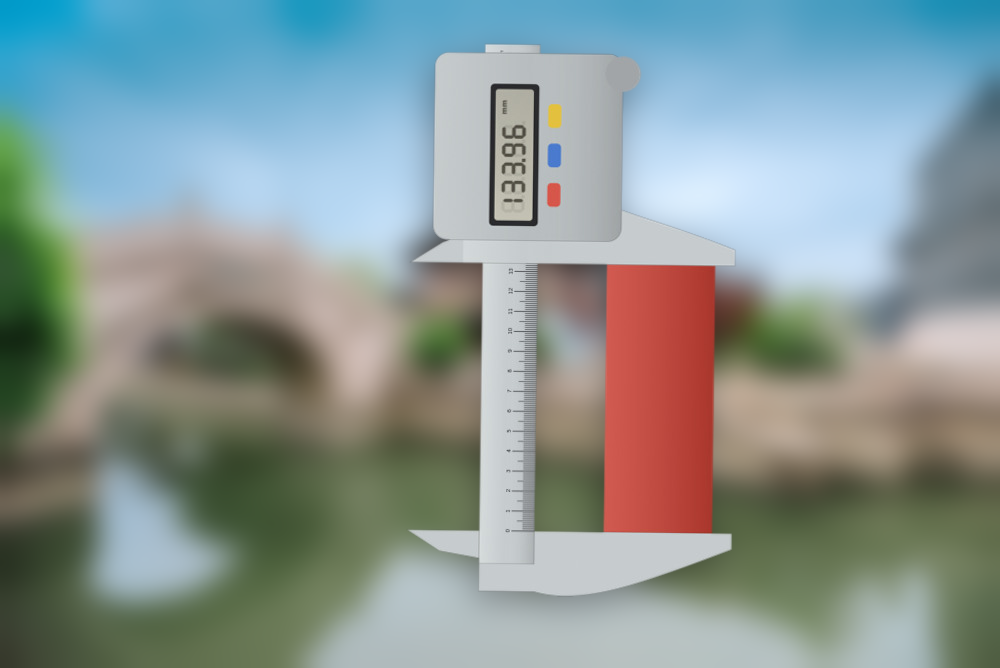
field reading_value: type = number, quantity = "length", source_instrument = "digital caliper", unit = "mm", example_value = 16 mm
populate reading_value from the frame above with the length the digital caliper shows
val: 133.96 mm
